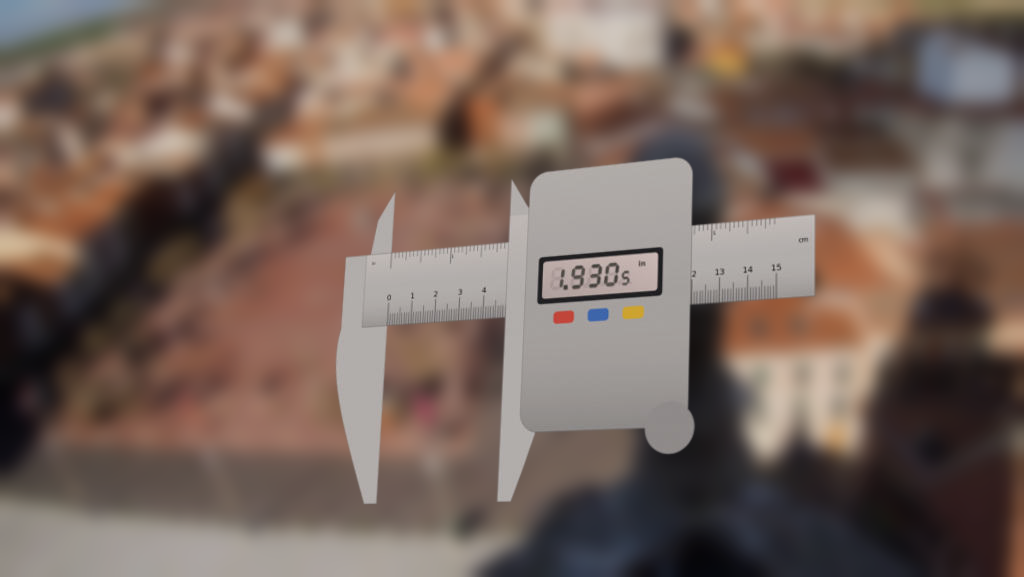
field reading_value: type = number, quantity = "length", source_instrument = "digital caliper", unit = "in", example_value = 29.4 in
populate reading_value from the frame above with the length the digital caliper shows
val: 1.9305 in
